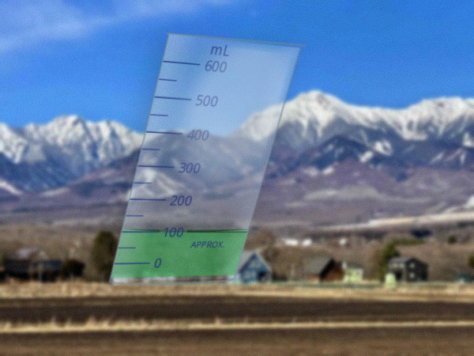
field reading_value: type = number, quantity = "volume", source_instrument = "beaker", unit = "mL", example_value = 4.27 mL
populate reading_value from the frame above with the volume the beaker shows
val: 100 mL
